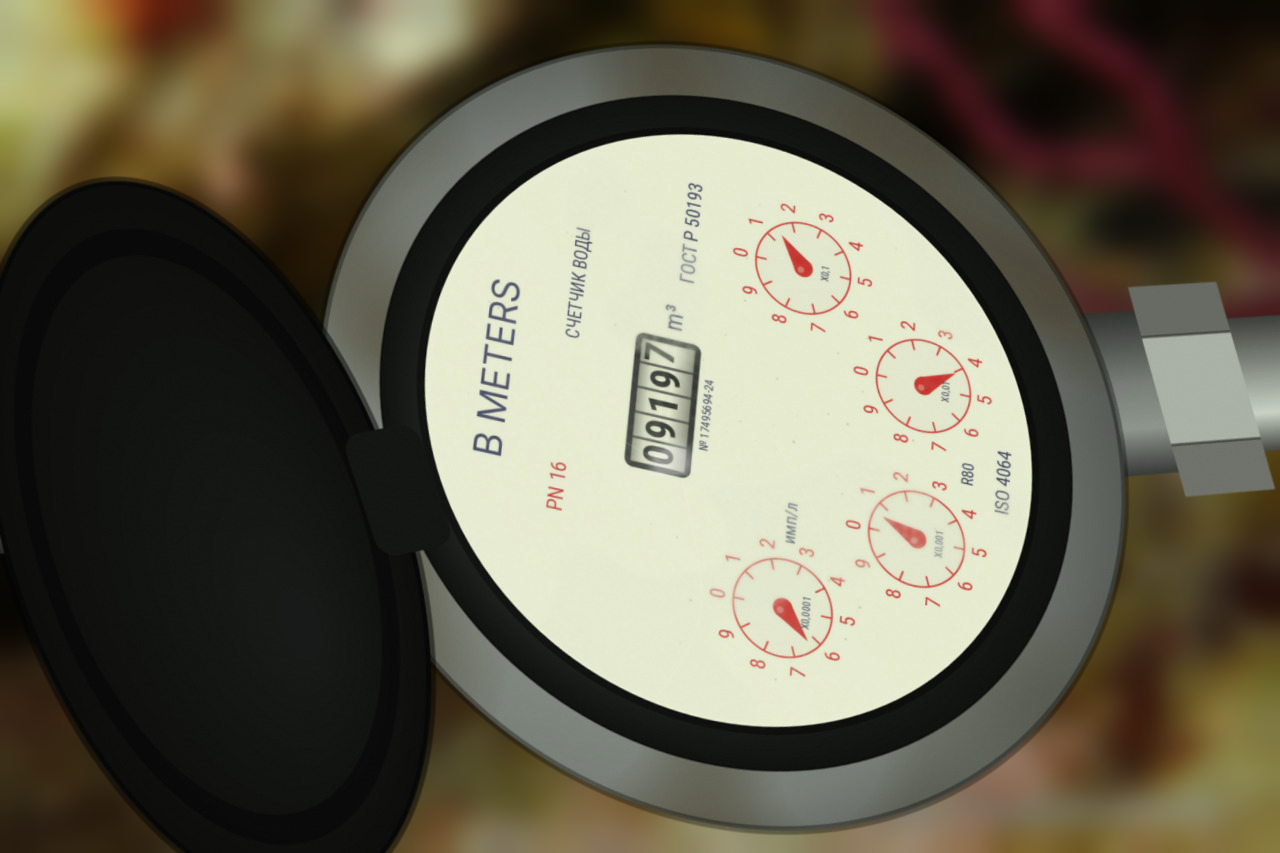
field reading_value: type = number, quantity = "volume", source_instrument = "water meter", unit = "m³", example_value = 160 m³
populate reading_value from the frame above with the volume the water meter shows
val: 9197.1406 m³
